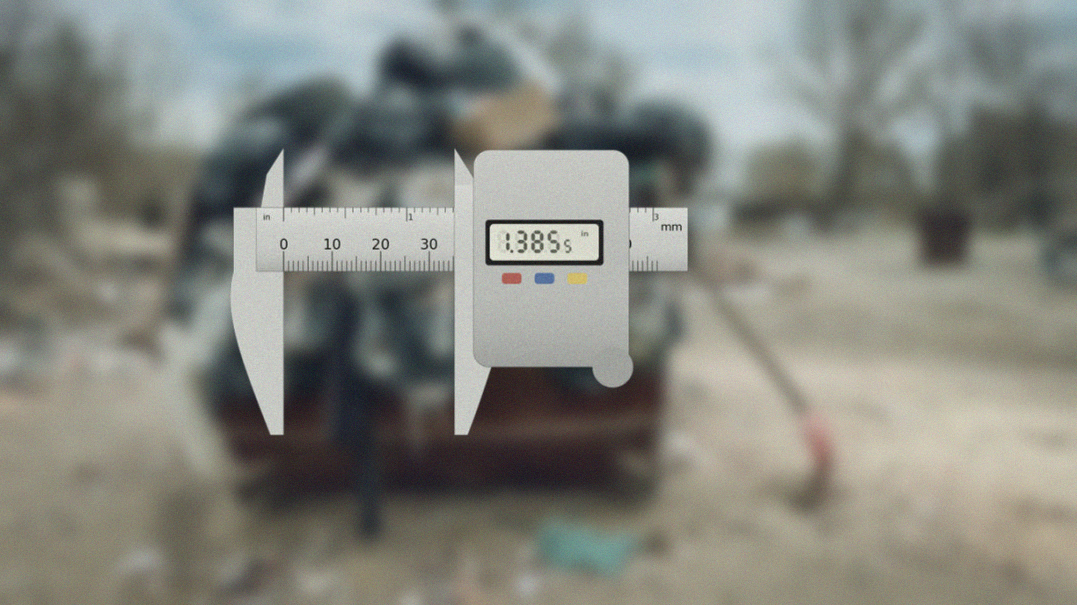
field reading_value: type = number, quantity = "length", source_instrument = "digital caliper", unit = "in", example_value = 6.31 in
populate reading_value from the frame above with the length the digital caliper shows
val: 1.3855 in
